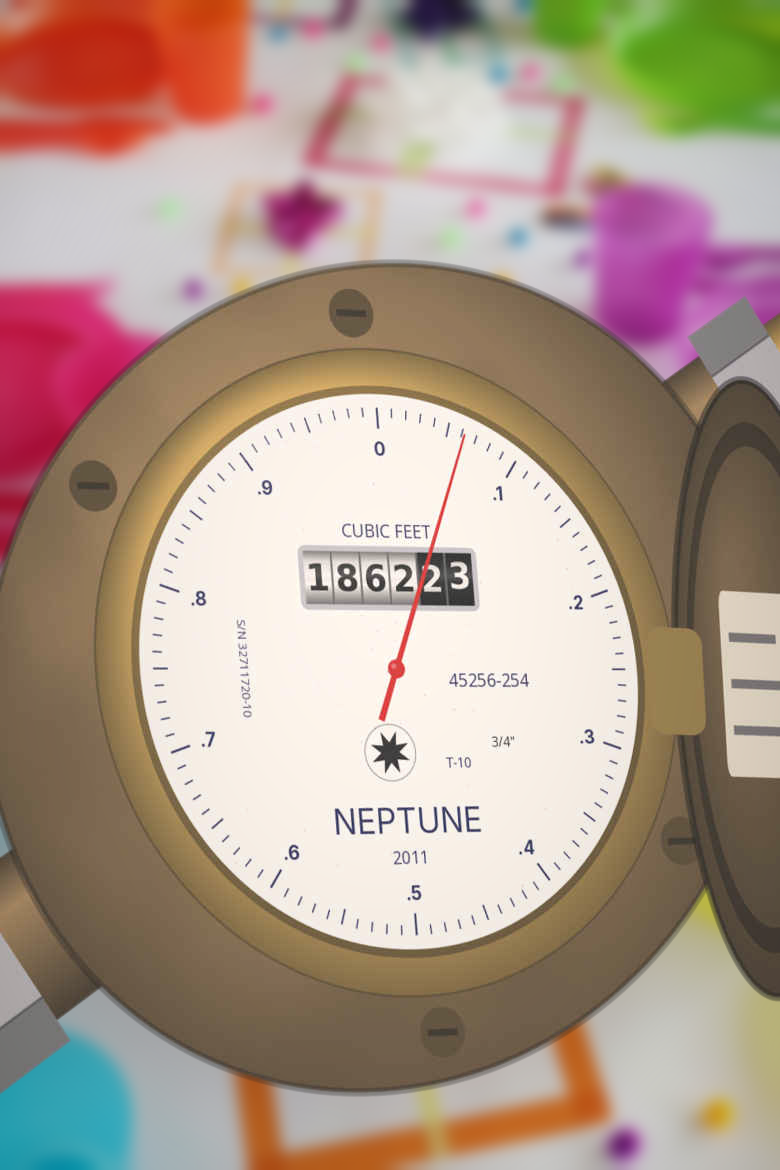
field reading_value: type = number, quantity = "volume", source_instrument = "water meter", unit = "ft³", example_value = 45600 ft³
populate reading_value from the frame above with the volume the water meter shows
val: 186223.06 ft³
